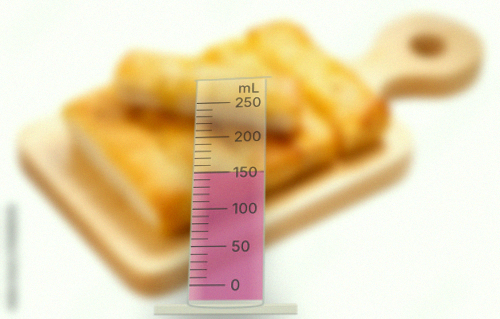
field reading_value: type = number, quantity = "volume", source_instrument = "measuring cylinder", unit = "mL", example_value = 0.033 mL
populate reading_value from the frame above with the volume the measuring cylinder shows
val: 150 mL
